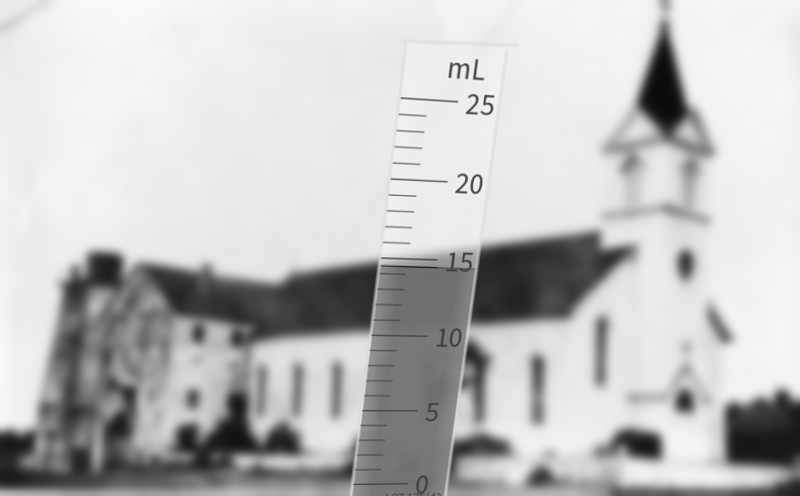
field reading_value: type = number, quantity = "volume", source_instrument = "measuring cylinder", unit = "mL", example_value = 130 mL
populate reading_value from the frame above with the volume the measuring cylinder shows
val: 14.5 mL
